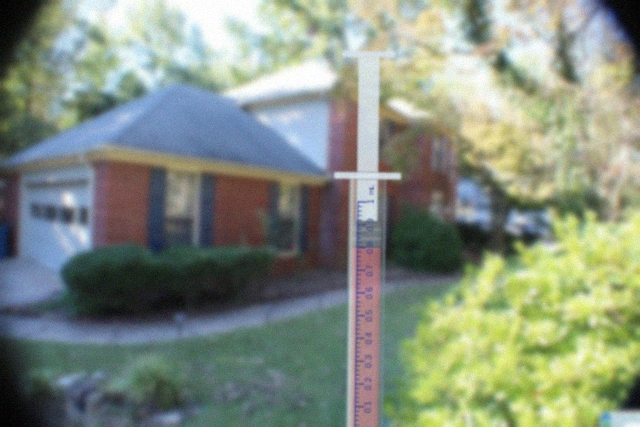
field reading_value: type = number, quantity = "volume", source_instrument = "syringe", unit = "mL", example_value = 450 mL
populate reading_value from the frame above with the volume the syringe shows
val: 0.8 mL
